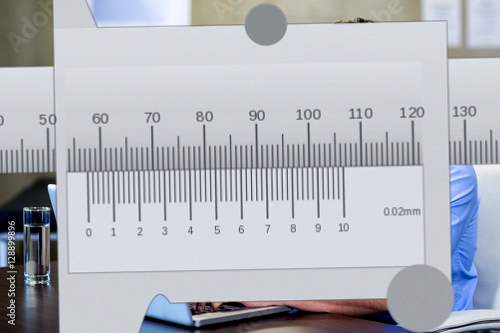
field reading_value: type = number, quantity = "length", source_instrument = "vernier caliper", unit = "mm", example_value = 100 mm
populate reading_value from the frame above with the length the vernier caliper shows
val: 57.5 mm
